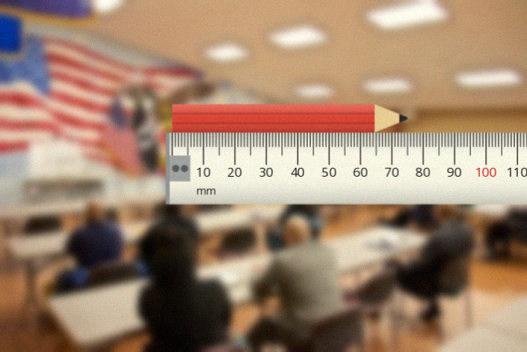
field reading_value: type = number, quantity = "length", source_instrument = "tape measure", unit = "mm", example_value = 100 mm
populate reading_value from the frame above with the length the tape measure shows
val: 75 mm
